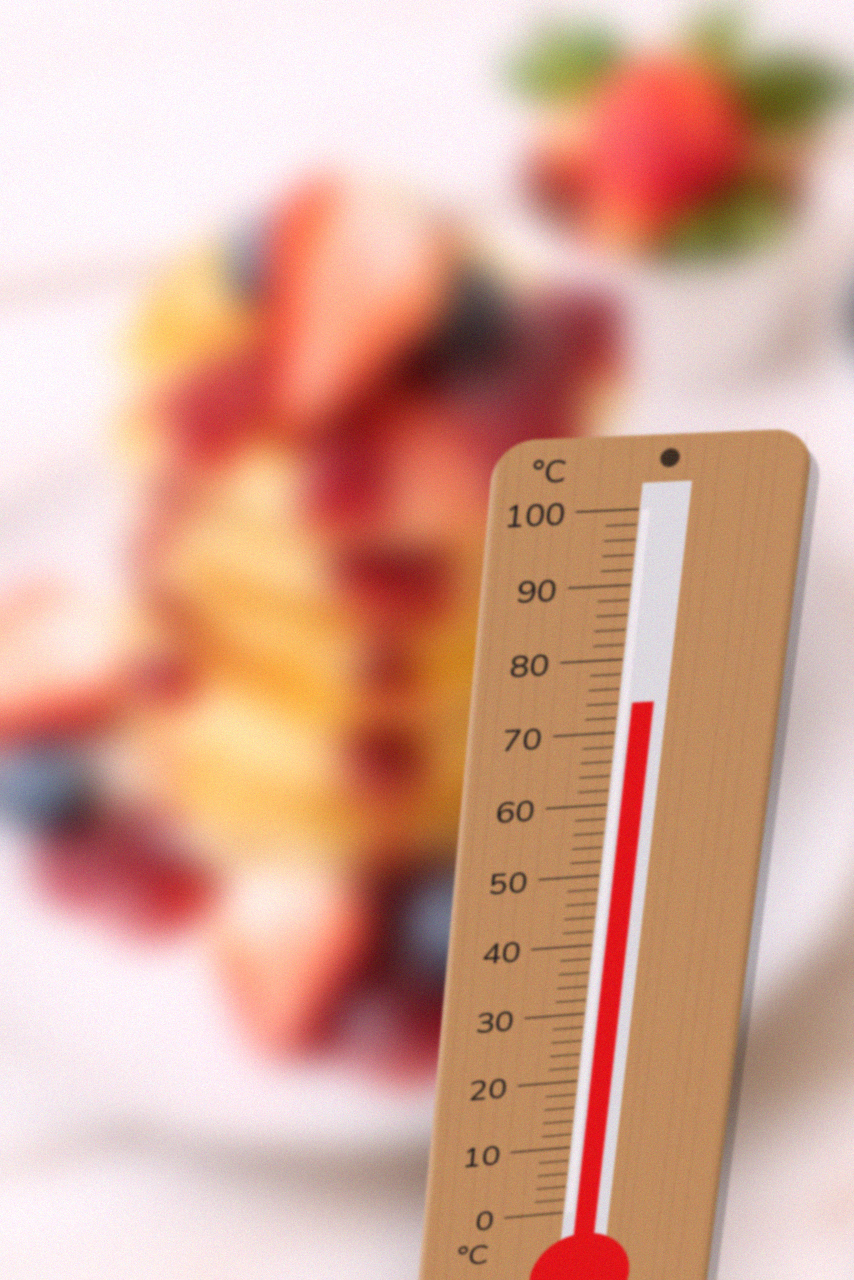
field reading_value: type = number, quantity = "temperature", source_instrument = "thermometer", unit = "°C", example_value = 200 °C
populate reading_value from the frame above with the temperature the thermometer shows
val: 74 °C
